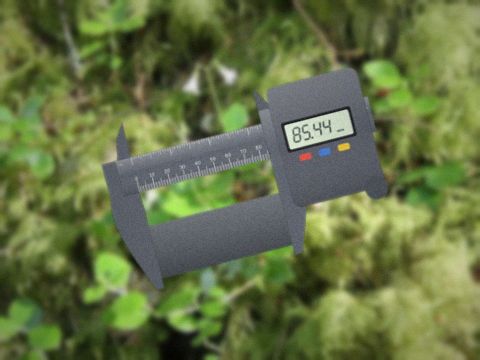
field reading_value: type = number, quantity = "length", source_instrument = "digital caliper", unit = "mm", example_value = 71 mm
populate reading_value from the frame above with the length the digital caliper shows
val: 85.44 mm
